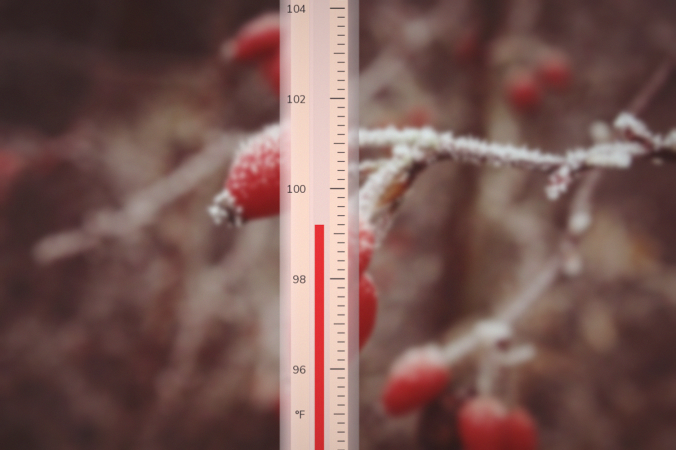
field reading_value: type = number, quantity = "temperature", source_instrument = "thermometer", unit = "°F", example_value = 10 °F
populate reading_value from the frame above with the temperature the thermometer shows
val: 99.2 °F
